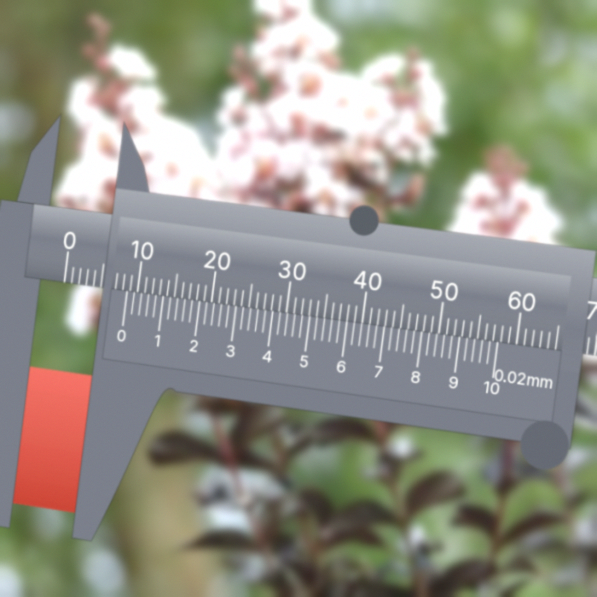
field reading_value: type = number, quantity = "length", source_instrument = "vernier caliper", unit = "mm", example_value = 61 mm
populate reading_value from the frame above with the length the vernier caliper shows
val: 8.6 mm
